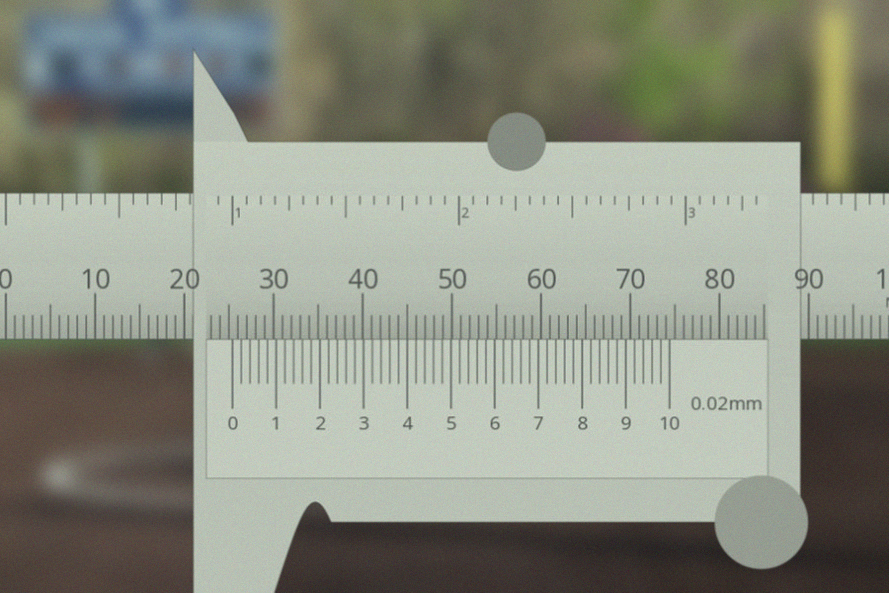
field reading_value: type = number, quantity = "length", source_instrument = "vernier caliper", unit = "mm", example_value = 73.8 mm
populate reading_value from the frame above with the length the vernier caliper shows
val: 25.4 mm
